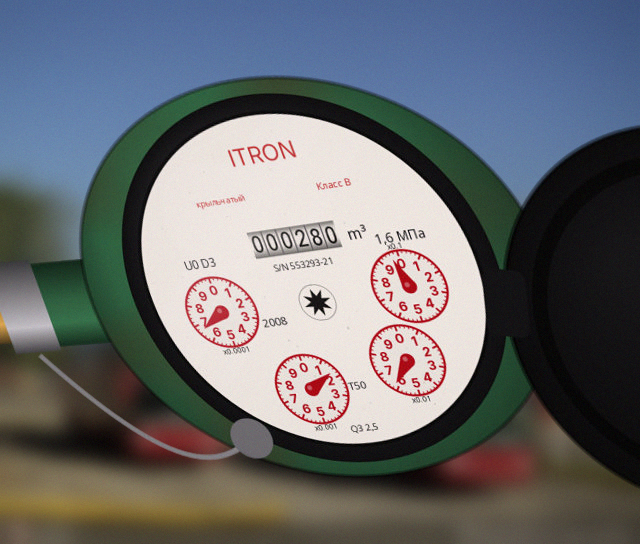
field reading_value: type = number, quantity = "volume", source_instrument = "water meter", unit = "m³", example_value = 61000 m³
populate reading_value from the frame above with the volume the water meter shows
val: 279.9616 m³
